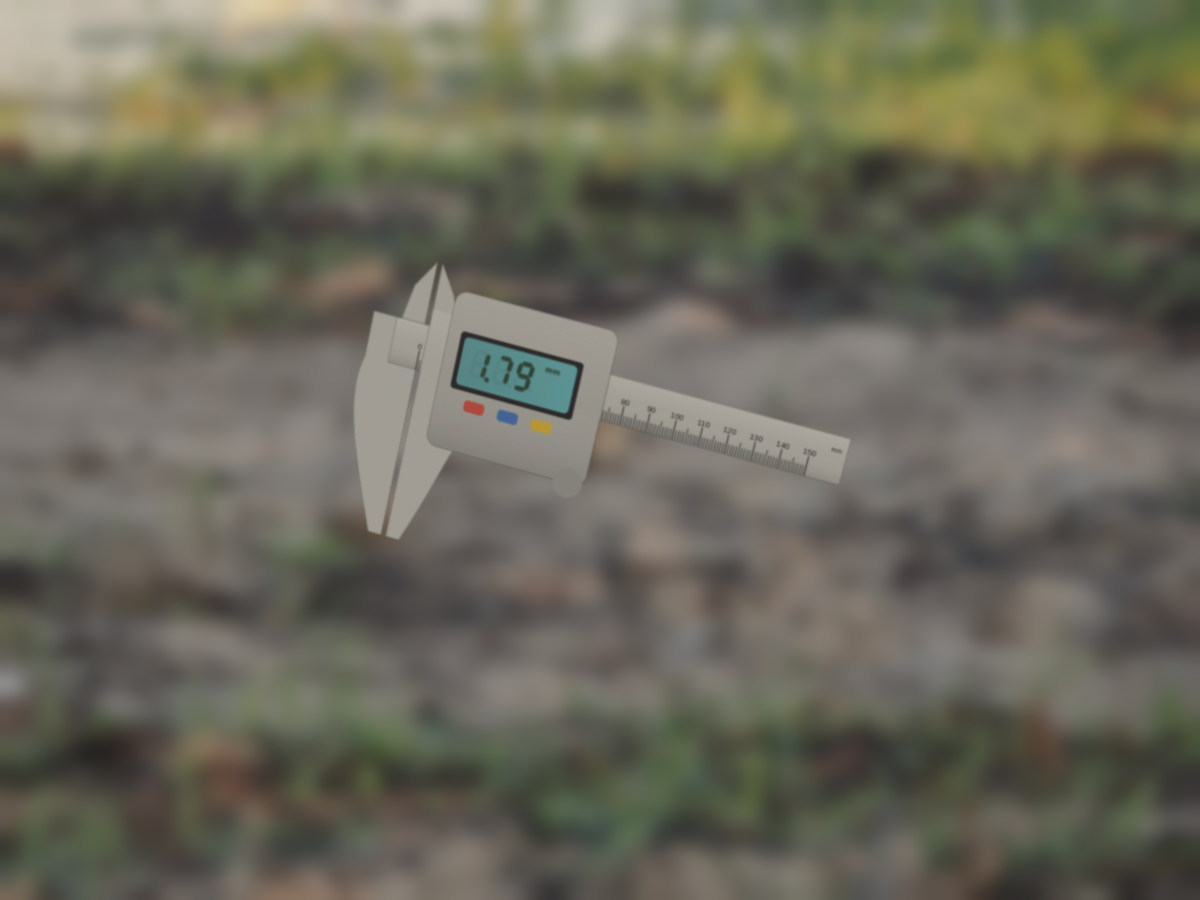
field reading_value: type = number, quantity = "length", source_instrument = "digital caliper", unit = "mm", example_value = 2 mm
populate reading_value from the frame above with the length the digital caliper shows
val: 1.79 mm
